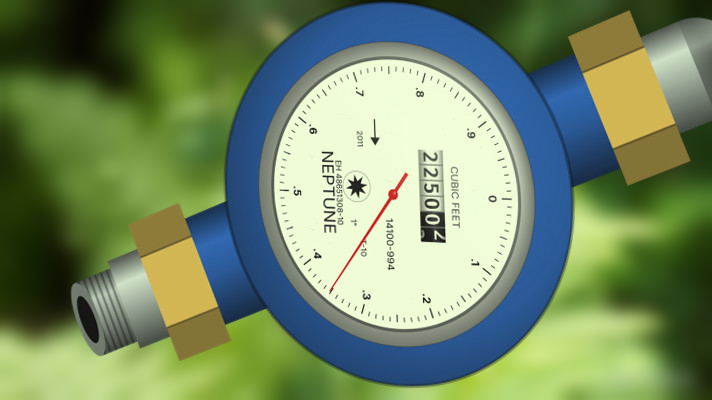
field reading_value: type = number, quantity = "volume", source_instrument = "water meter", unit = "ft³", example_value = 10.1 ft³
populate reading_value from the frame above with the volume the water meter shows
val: 225002.35 ft³
